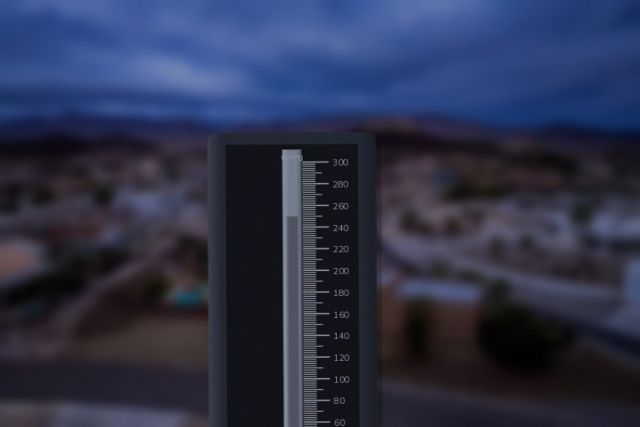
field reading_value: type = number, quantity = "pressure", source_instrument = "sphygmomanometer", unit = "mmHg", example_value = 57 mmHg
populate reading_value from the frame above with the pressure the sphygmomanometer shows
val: 250 mmHg
